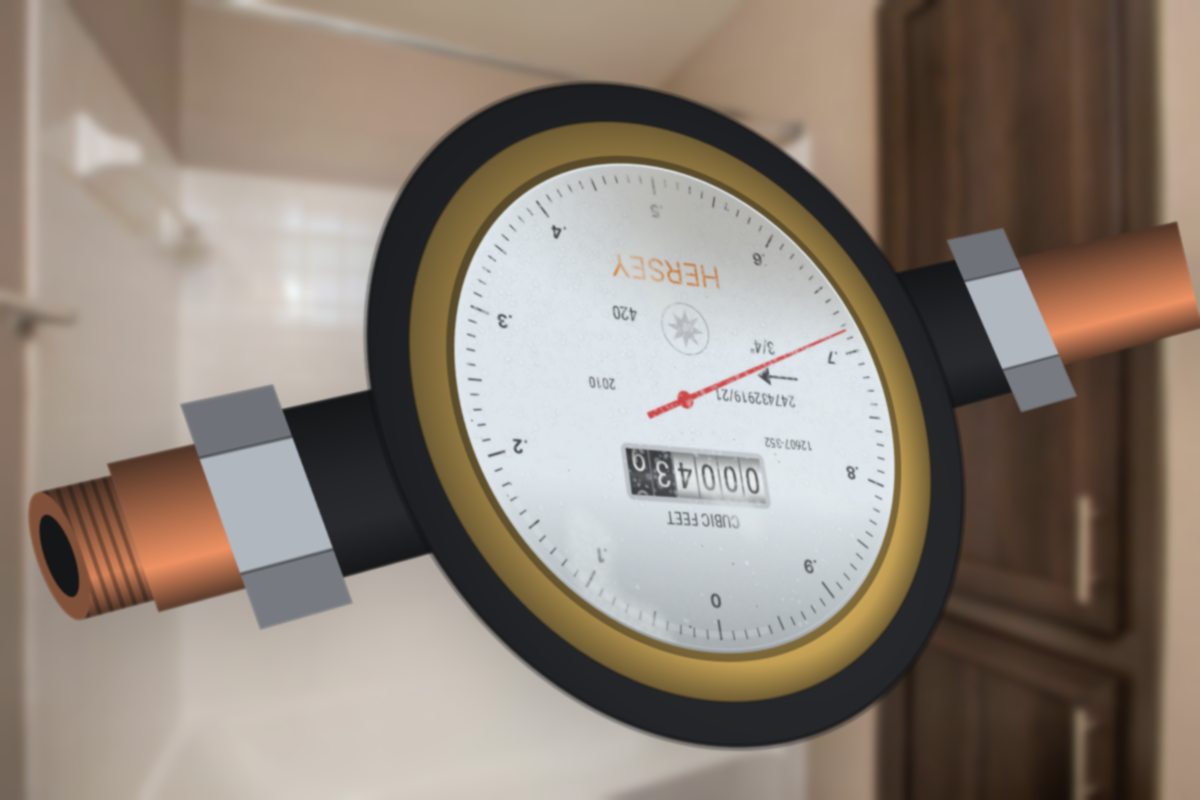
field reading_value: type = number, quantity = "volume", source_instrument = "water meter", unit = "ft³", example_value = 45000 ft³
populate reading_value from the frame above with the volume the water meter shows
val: 438.68 ft³
